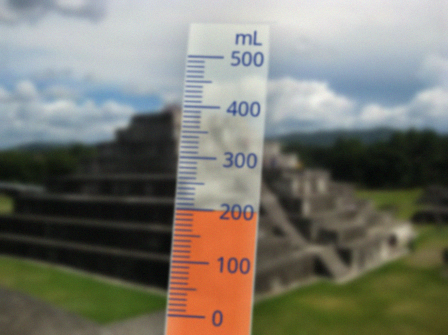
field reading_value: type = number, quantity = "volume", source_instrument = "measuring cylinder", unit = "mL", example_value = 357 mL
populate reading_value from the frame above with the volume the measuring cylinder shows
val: 200 mL
